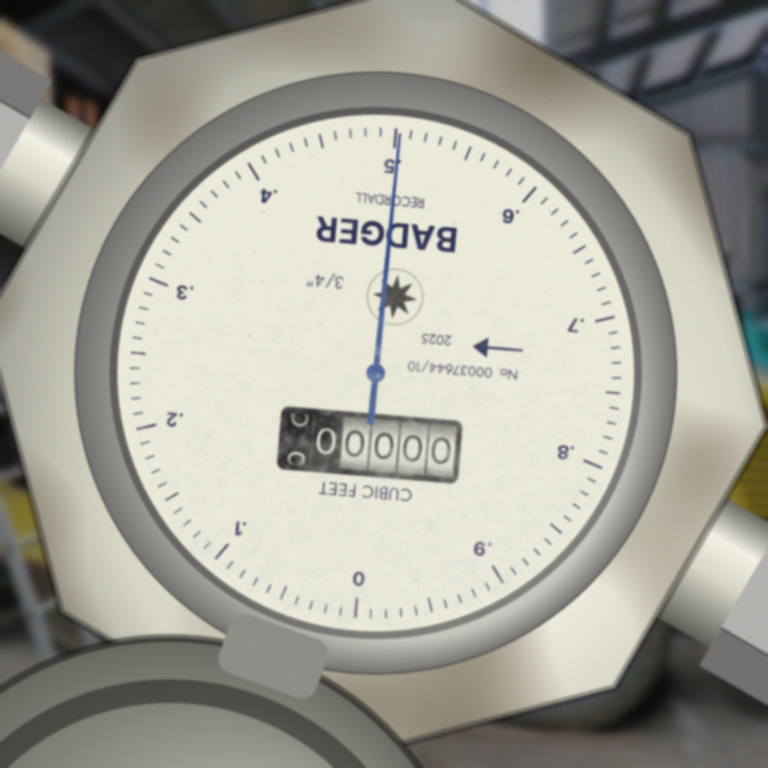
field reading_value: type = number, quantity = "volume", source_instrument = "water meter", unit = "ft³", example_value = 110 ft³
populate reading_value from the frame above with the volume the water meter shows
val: 8.50 ft³
